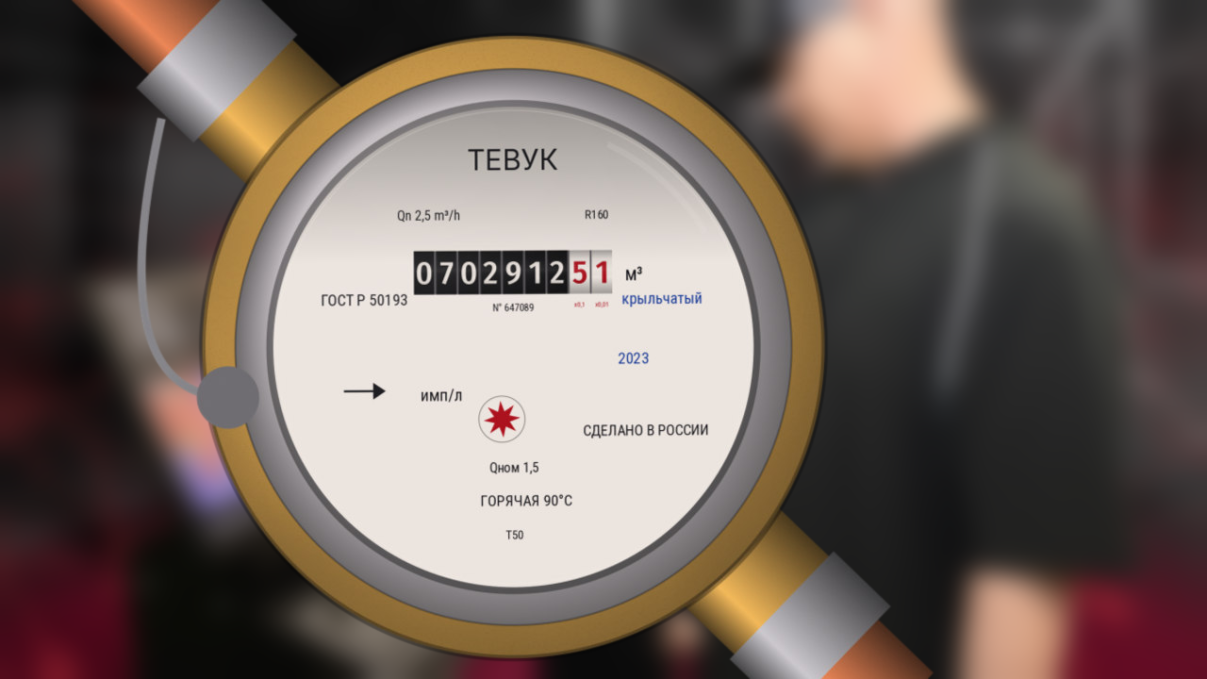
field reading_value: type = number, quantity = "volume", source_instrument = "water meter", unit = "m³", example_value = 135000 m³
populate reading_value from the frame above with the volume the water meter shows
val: 702912.51 m³
